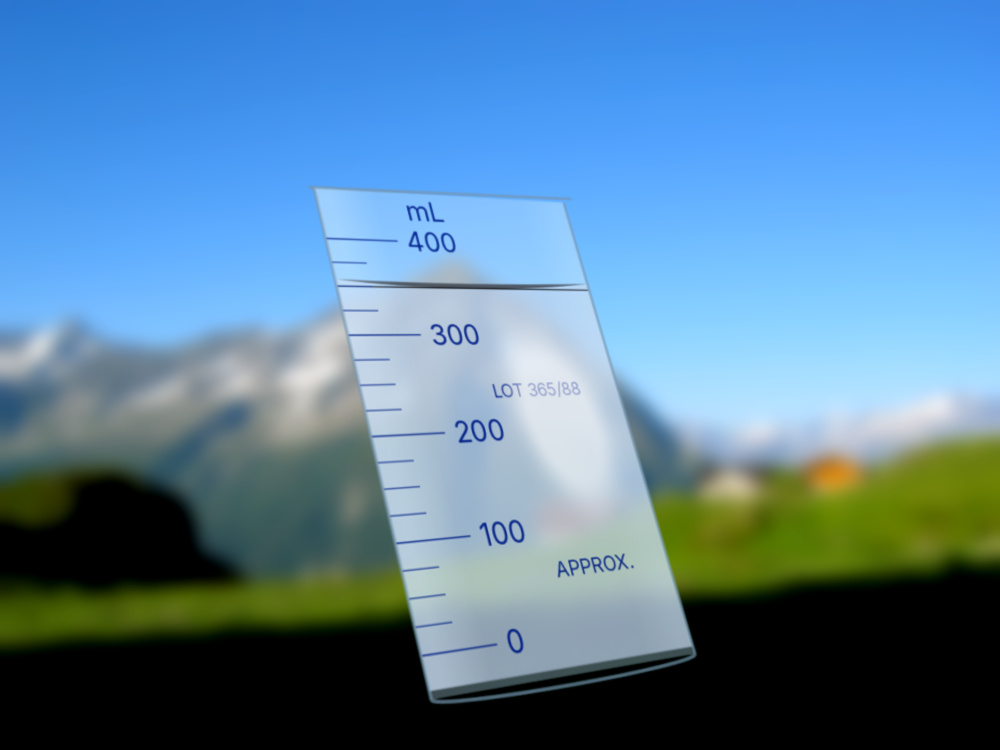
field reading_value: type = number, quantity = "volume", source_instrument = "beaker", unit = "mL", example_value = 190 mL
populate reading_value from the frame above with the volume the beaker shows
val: 350 mL
